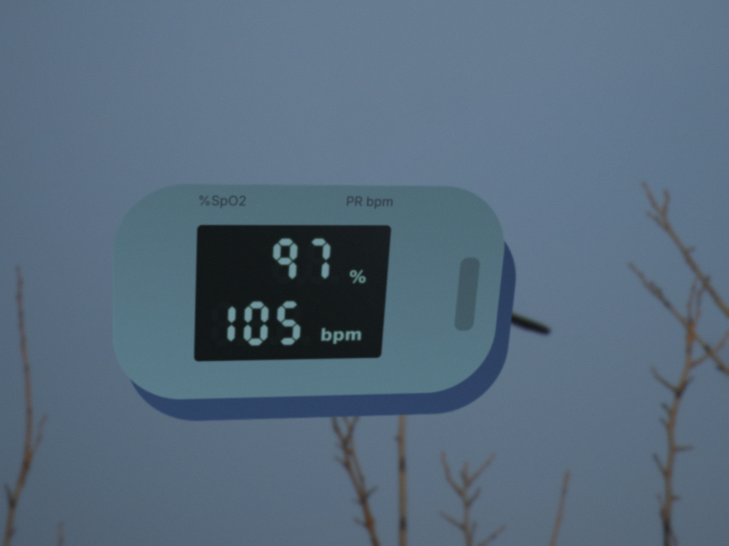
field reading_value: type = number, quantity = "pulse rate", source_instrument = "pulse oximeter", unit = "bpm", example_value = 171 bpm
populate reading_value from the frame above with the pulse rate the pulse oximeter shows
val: 105 bpm
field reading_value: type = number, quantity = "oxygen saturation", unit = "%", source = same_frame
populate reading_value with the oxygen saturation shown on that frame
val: 97 %
